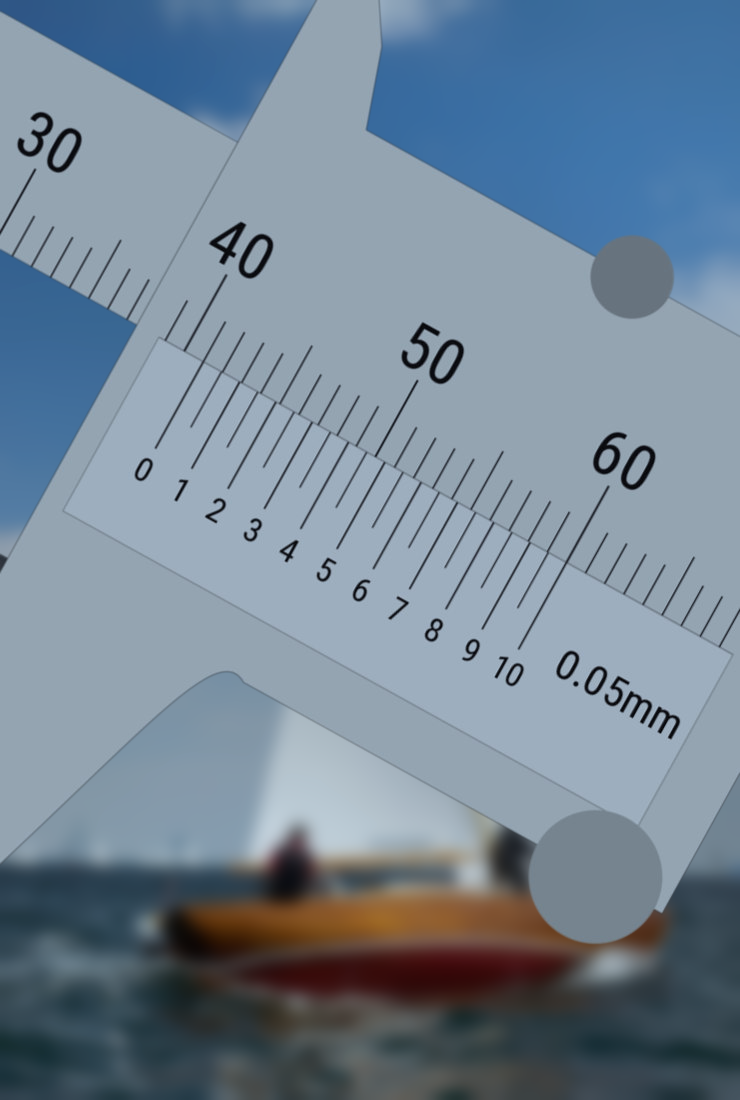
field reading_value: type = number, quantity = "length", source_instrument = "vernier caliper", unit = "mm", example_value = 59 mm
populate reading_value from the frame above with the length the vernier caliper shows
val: 41.0 mm
